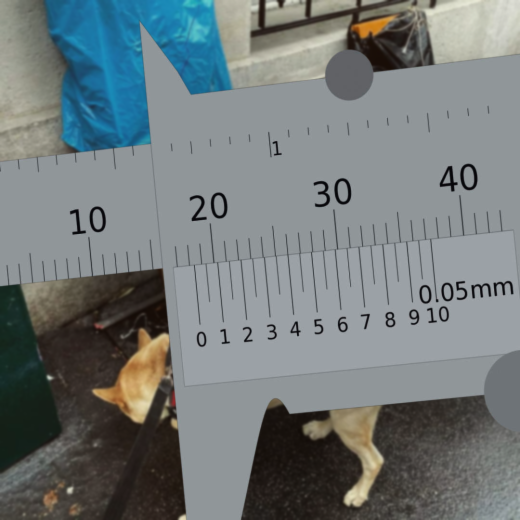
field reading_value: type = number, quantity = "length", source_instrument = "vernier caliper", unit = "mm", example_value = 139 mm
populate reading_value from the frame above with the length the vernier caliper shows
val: 18.4 mm
